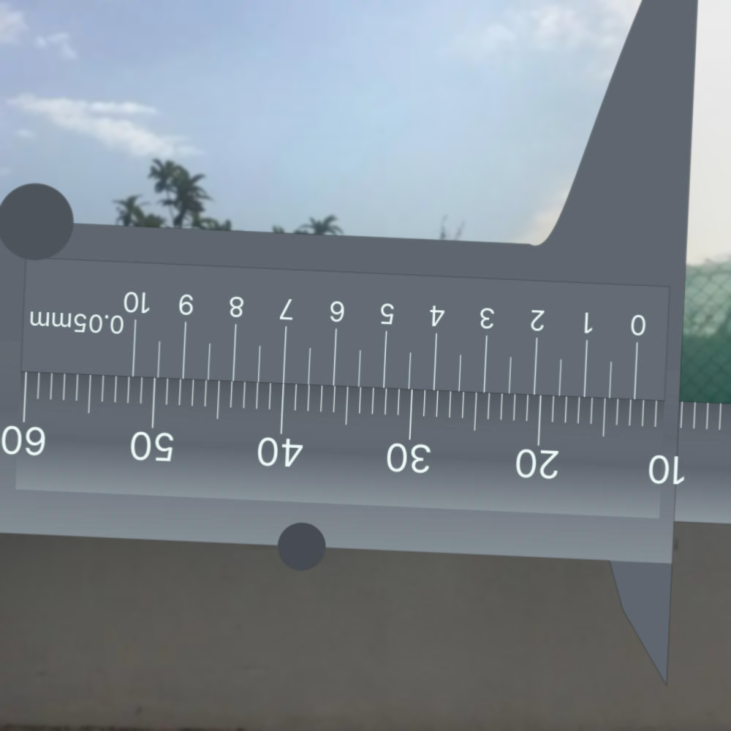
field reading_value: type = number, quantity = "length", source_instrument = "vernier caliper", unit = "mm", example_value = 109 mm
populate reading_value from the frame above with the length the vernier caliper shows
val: 12.7 mm
